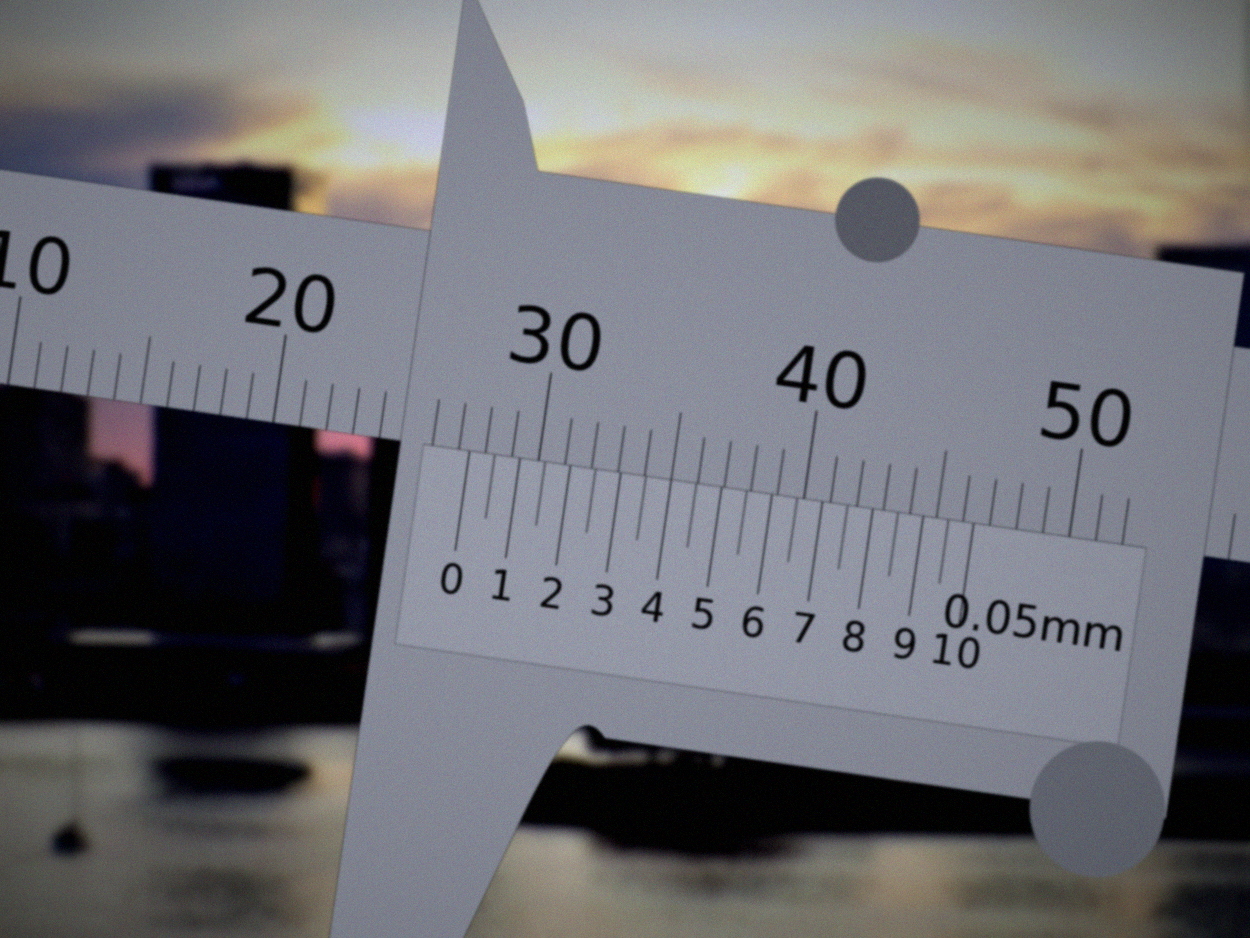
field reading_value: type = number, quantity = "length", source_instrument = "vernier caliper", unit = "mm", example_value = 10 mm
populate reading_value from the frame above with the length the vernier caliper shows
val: 27.4 mm
